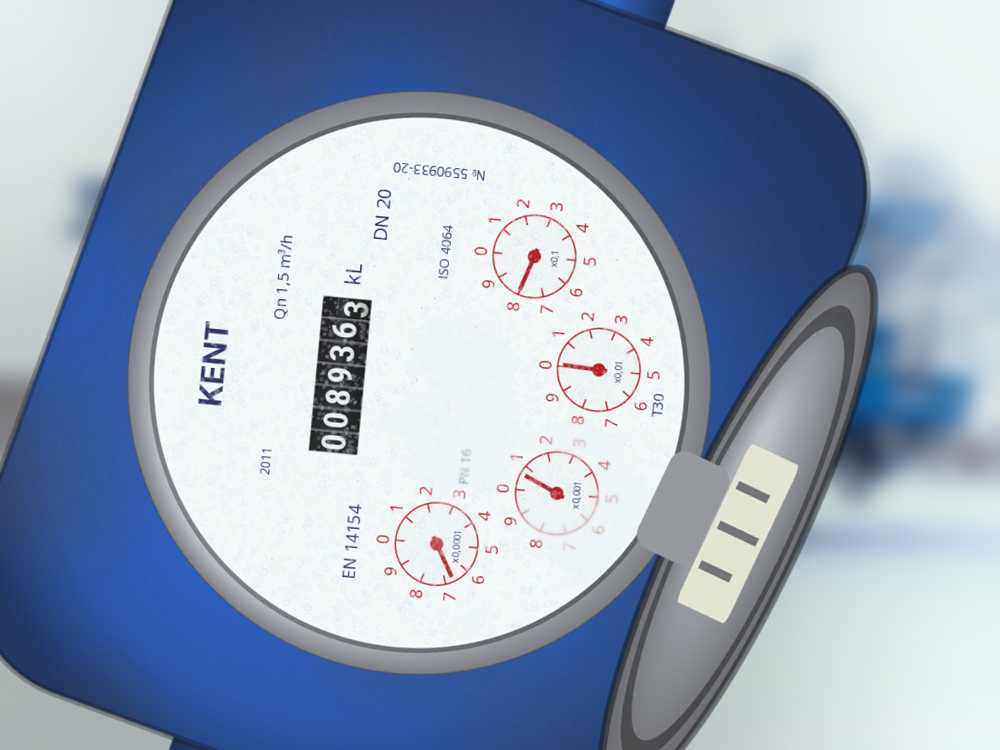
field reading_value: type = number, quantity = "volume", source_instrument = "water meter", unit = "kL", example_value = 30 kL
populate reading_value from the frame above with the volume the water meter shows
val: 89362.8006 kL
